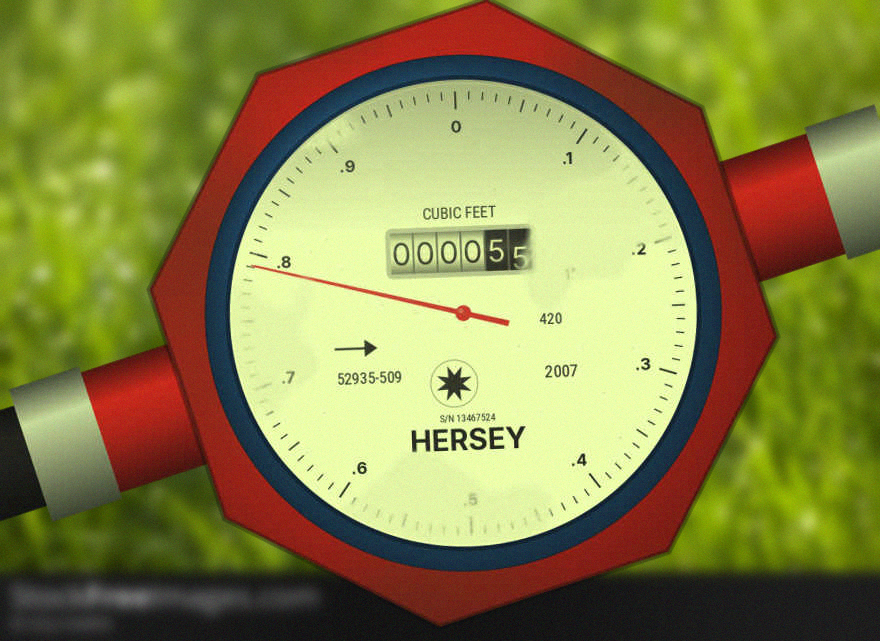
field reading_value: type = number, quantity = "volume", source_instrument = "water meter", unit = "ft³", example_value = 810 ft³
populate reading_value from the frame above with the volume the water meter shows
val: 54.79 ft³
